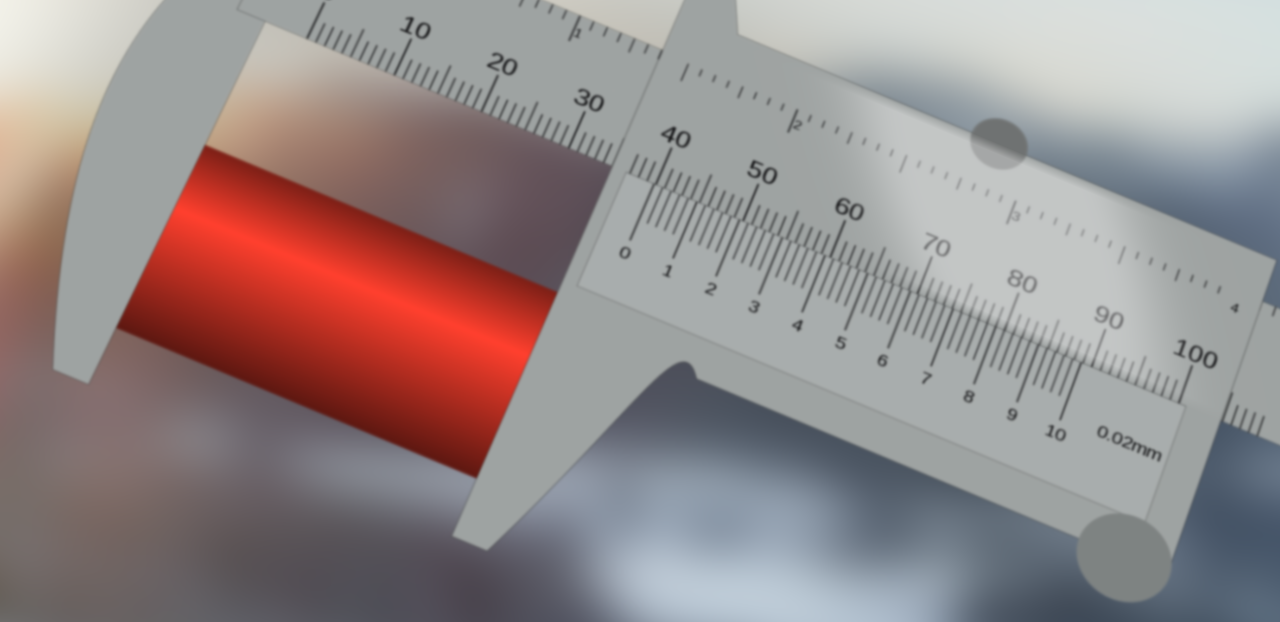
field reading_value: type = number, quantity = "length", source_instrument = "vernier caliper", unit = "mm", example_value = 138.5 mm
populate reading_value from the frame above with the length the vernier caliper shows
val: 39.8 mm
